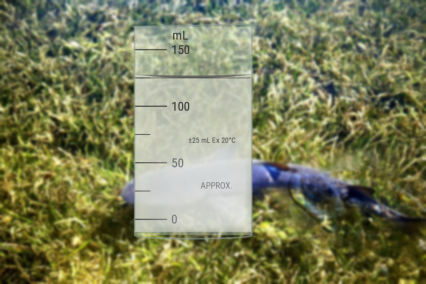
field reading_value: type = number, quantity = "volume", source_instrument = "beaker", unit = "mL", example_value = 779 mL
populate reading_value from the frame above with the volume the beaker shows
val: 125 mL
